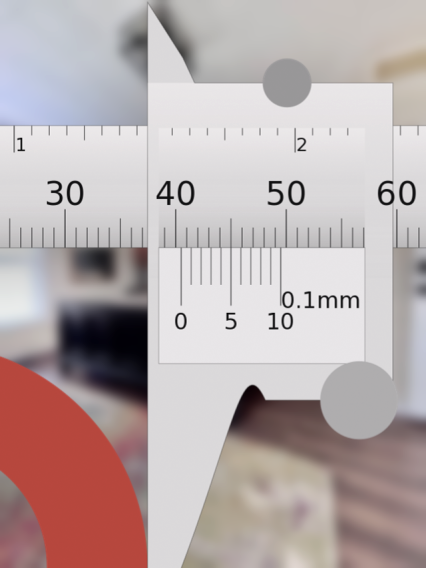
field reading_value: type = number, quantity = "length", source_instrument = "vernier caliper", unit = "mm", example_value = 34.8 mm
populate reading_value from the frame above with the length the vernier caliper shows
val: 40.5 mm
